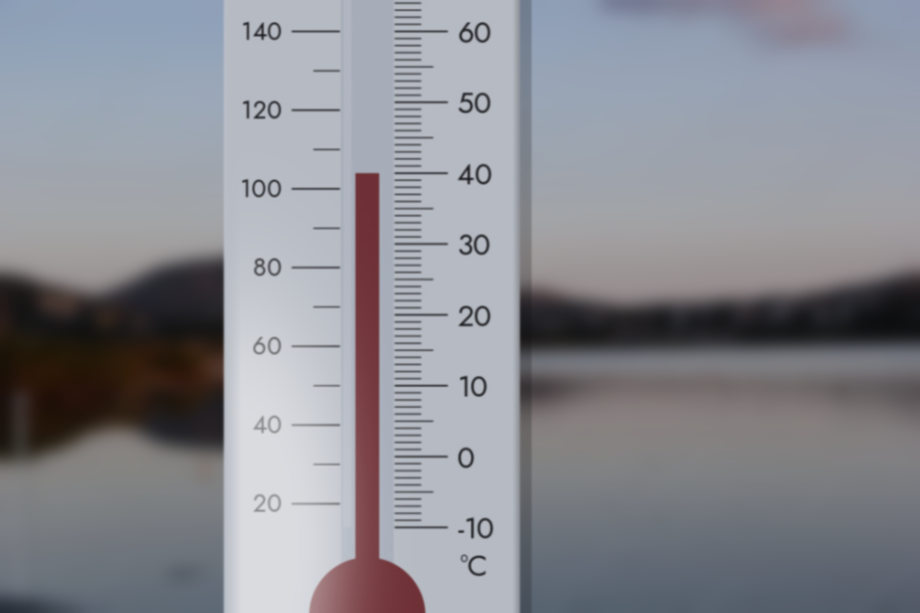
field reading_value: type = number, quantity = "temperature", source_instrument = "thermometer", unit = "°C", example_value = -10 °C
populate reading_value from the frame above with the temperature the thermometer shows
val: 40 °C
